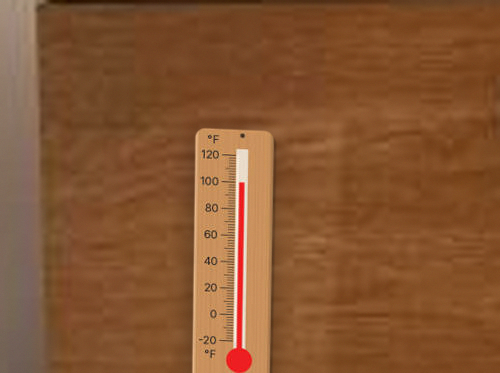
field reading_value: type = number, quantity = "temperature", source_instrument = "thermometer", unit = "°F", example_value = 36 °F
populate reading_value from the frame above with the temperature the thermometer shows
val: 100 °F
